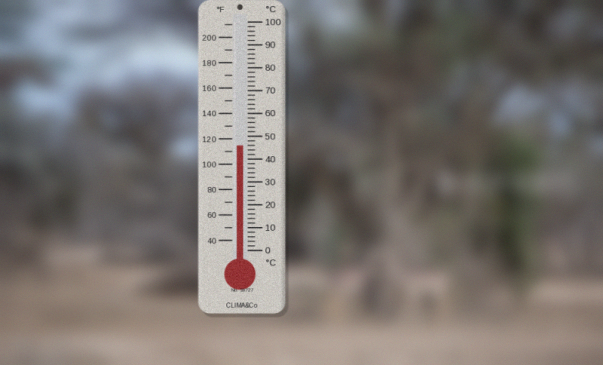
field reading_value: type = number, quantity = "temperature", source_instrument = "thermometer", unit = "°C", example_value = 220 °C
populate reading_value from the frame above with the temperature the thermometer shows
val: 46 °C
